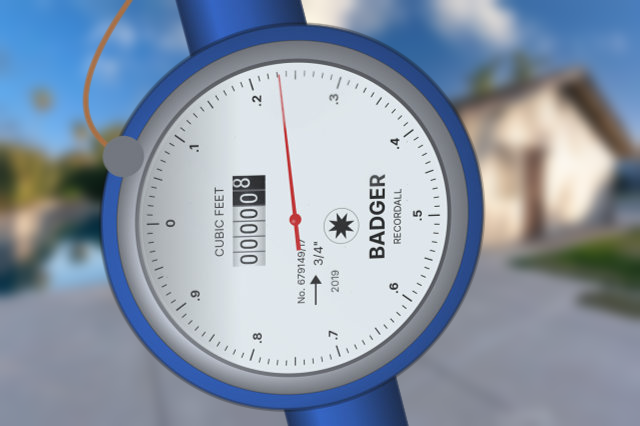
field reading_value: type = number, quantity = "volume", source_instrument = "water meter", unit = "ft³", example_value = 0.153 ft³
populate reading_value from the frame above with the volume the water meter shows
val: 8.23 ft³
